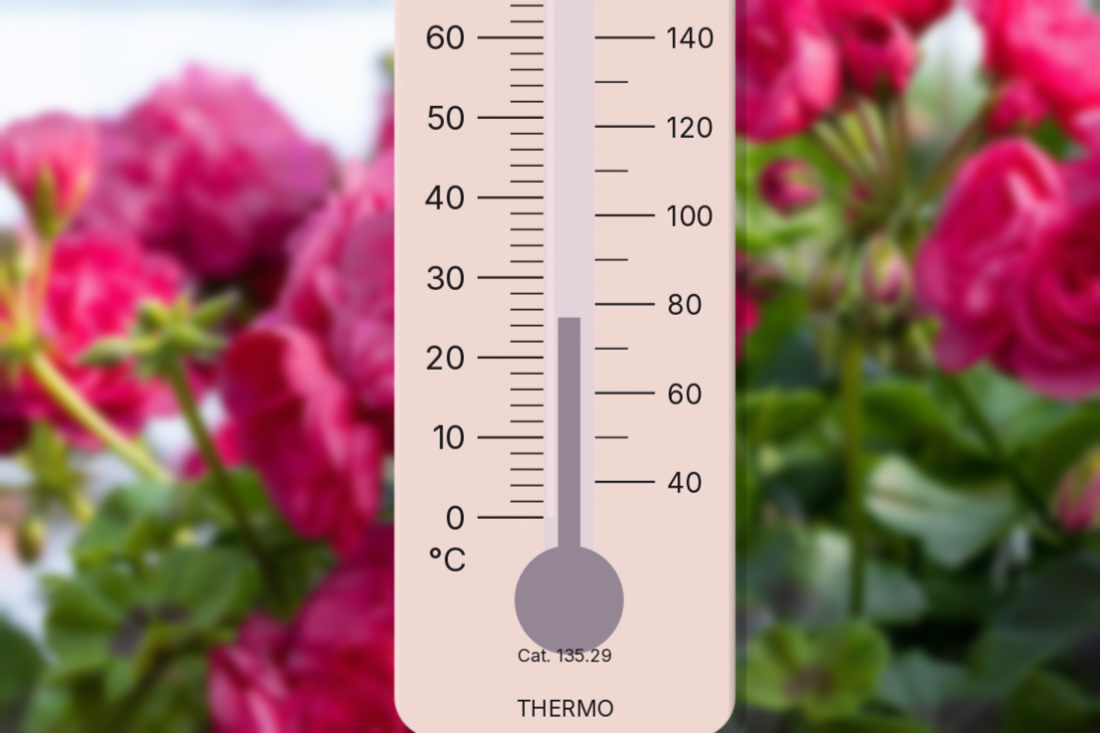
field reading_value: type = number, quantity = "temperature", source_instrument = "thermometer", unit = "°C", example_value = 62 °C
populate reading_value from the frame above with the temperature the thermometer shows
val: 25 °C
